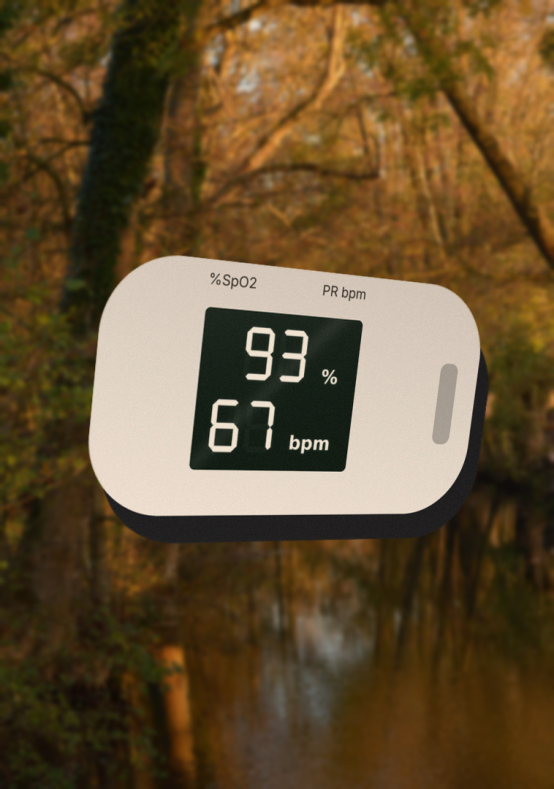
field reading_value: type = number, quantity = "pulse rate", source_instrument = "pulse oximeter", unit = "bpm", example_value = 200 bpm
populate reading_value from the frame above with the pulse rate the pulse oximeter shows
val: 67 bpm
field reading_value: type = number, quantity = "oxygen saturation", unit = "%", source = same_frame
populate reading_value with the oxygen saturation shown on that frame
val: 93 %
